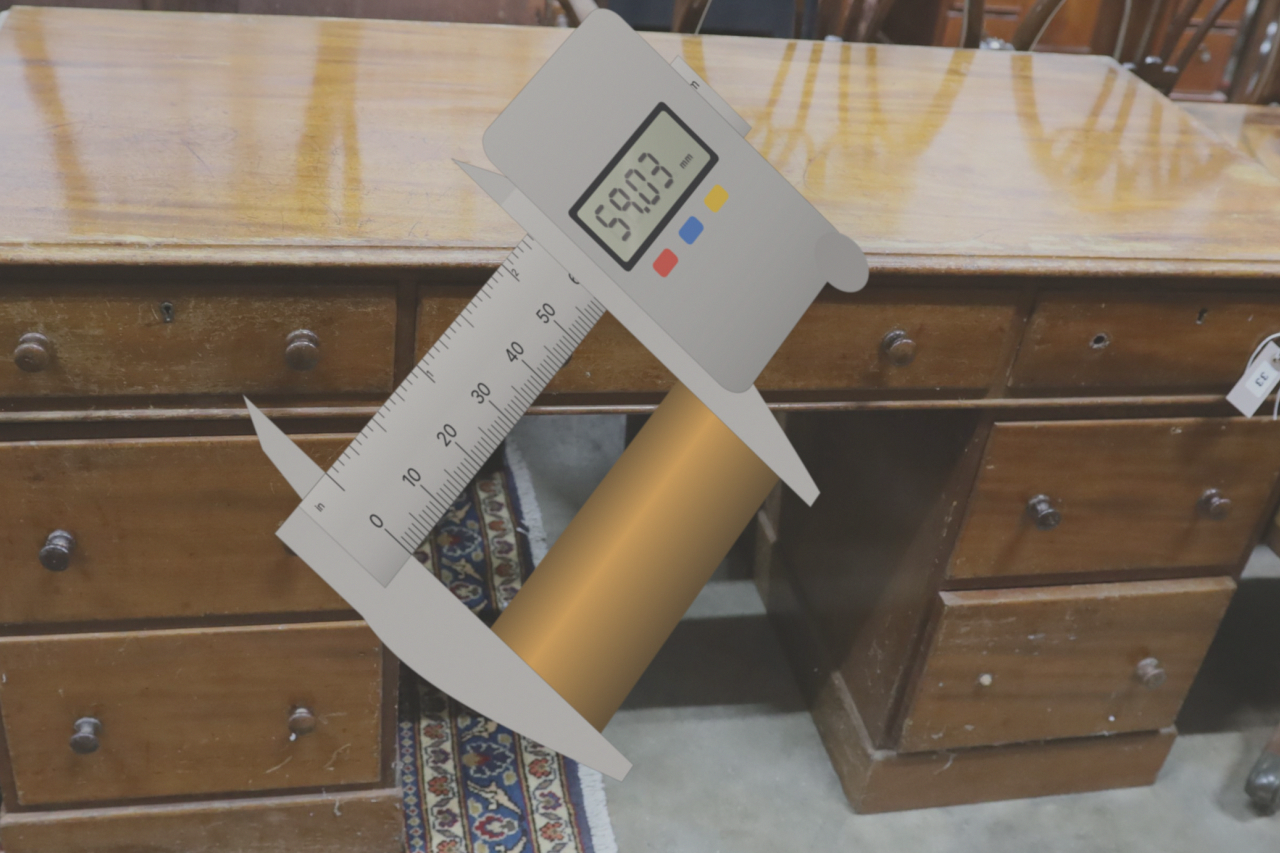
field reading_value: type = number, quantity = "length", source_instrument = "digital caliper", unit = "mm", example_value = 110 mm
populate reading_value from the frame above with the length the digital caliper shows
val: 59.03 mm
